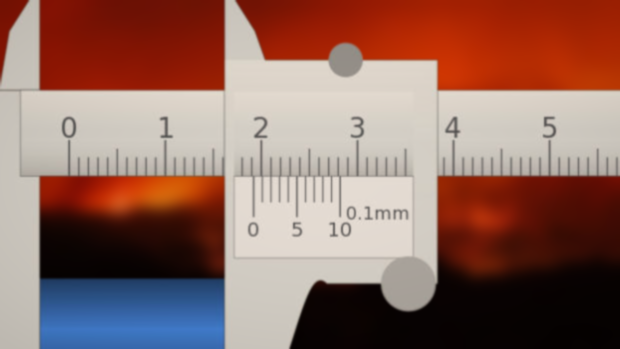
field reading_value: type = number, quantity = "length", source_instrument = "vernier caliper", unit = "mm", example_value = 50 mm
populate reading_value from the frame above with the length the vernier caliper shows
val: 19.2 mm
